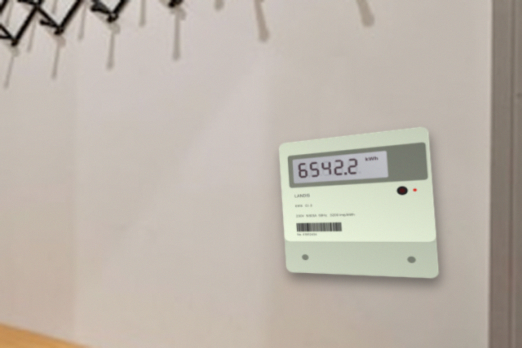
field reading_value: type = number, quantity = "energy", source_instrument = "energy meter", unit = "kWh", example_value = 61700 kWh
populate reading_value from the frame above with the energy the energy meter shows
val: 6542.2 kWh
